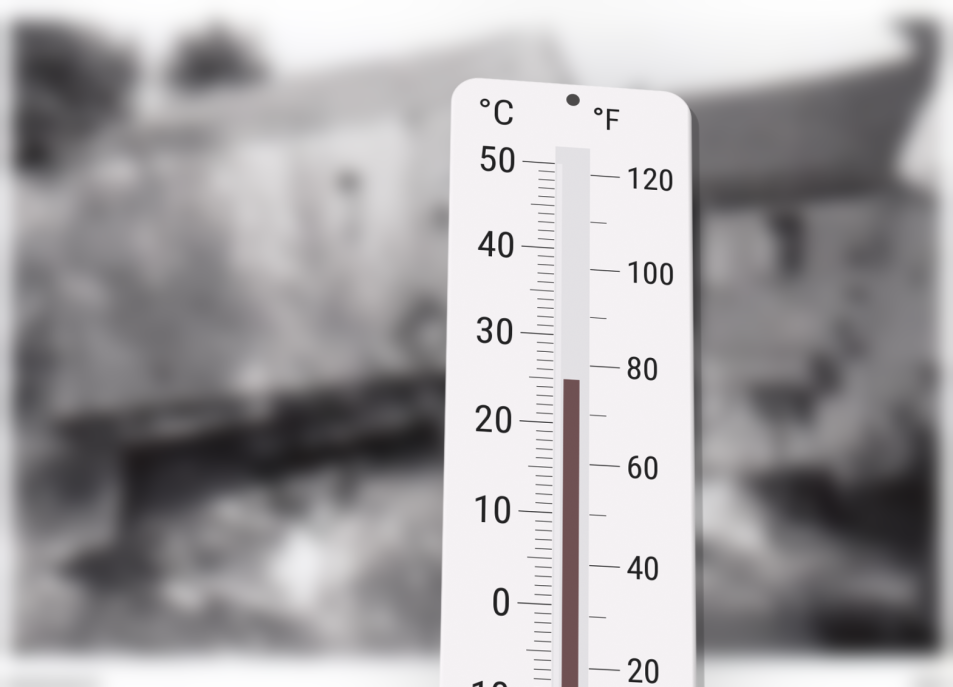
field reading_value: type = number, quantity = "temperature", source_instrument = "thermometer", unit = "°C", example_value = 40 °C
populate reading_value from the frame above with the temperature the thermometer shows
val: 25 °C
